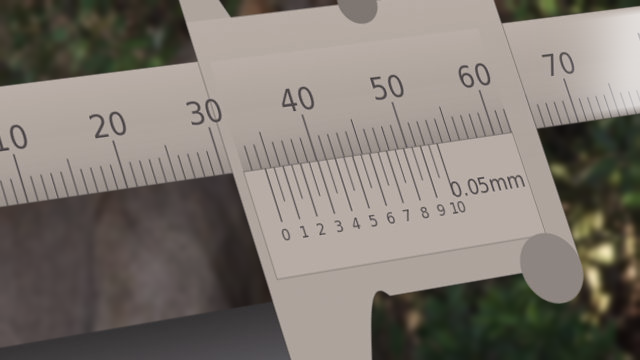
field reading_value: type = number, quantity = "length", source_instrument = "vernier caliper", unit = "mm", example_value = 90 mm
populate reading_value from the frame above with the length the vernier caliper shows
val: 34.4 mm
